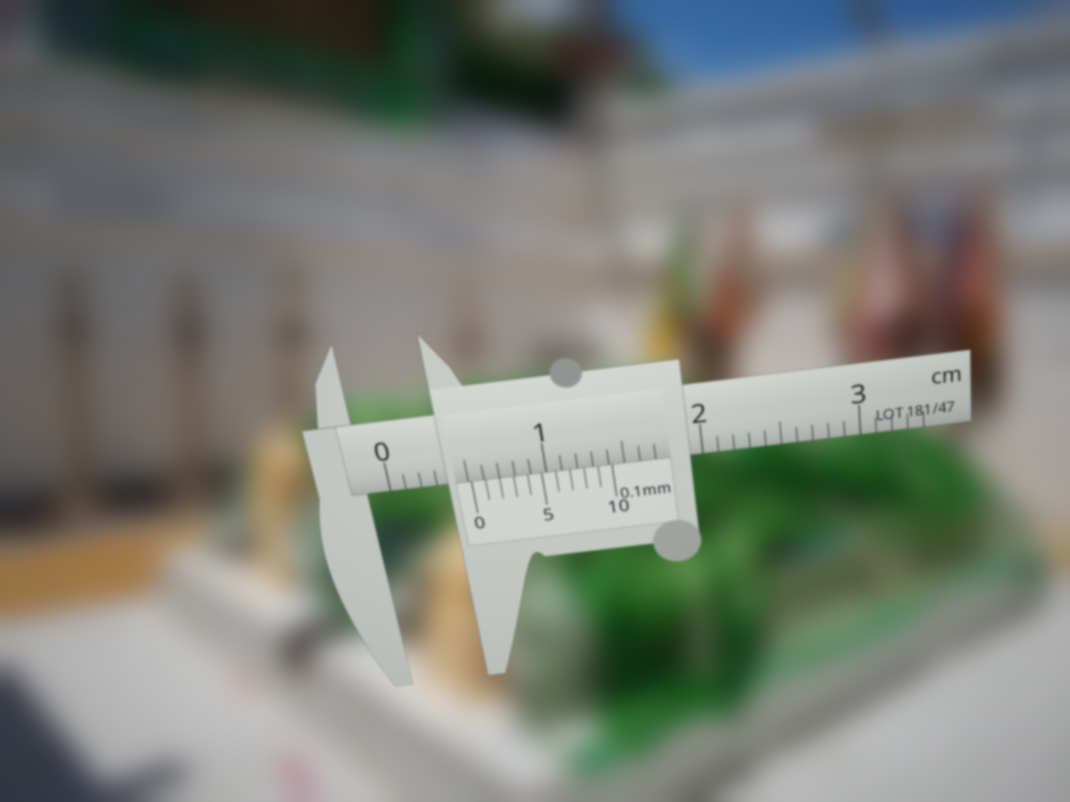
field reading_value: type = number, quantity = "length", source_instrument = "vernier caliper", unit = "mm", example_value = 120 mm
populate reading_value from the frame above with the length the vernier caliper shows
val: 5.2 mm
